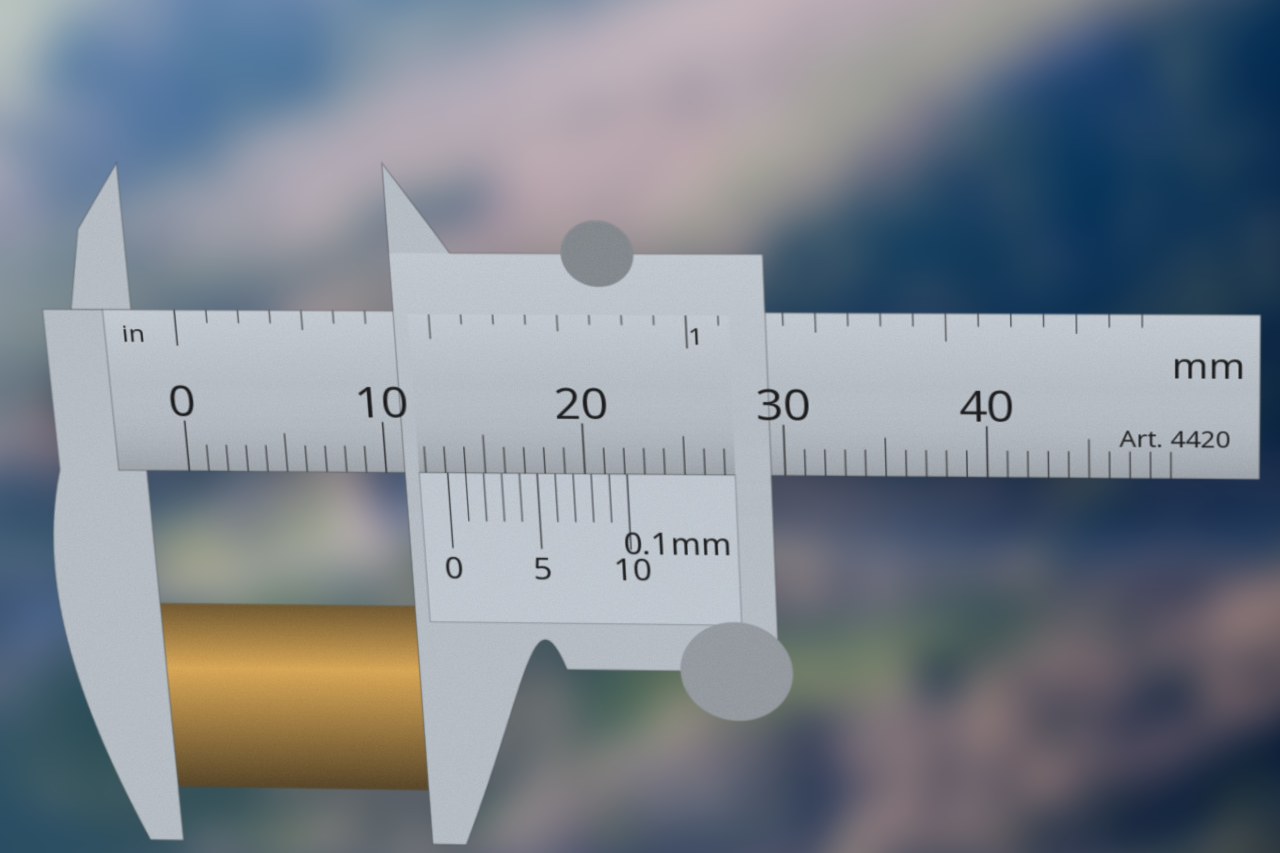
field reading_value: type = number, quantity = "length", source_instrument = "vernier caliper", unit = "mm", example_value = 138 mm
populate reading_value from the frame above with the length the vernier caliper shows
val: 13.1 mm
